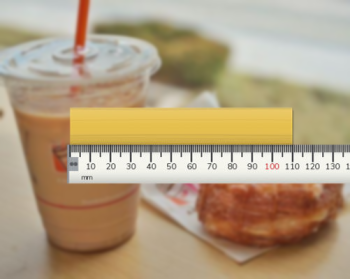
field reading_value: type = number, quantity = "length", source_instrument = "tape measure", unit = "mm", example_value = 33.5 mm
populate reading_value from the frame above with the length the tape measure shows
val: 110 mm
